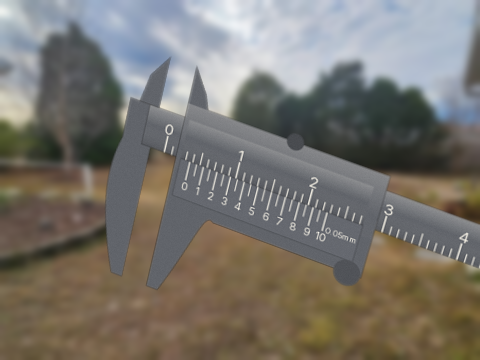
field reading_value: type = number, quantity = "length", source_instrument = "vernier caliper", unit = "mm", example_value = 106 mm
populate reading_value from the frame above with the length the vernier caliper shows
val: 3.6 mm
